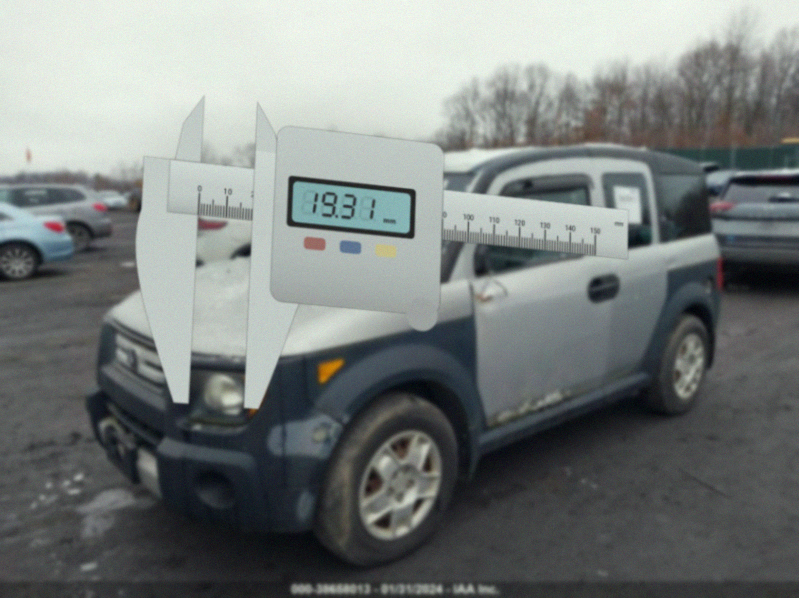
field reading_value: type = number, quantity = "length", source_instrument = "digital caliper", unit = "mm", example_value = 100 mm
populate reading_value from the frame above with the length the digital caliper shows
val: 19.31 mm
